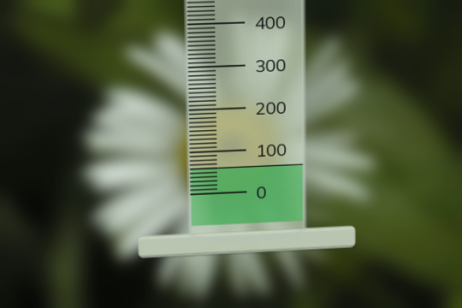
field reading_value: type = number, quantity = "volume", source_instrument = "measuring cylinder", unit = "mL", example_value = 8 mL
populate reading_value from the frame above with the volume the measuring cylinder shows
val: 60 mL
